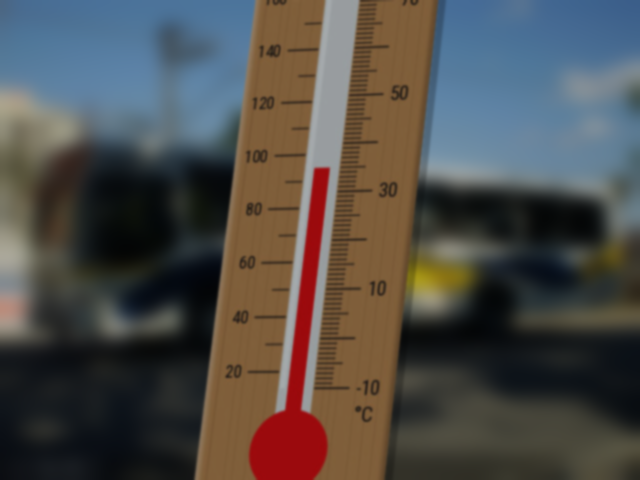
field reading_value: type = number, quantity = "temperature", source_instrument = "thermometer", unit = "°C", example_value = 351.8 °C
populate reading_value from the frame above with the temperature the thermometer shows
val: 35 °C
